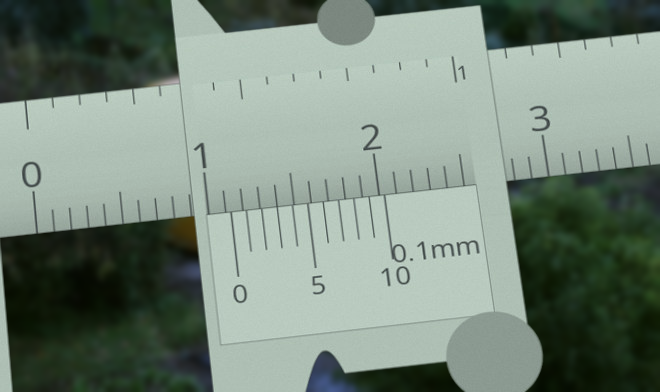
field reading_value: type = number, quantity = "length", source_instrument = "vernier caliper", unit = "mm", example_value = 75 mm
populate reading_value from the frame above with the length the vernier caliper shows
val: 11.3 mm
